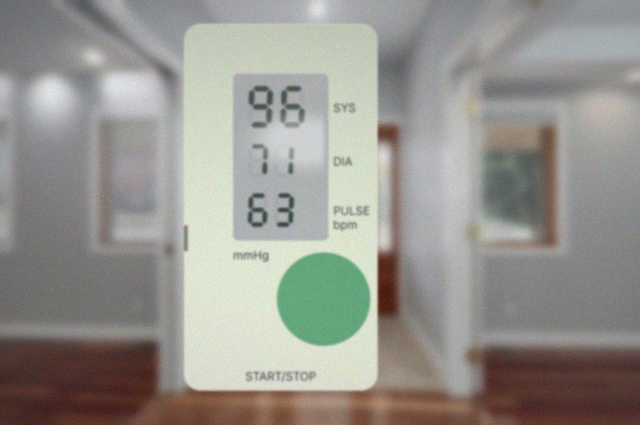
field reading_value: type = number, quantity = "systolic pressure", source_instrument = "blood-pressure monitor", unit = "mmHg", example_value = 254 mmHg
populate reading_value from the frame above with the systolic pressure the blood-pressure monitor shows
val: 96 mmHg
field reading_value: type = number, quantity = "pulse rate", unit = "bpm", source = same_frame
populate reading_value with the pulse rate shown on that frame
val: 63 bpm
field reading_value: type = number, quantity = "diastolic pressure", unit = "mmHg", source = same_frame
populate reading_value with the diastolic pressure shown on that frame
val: 71 mmHg
